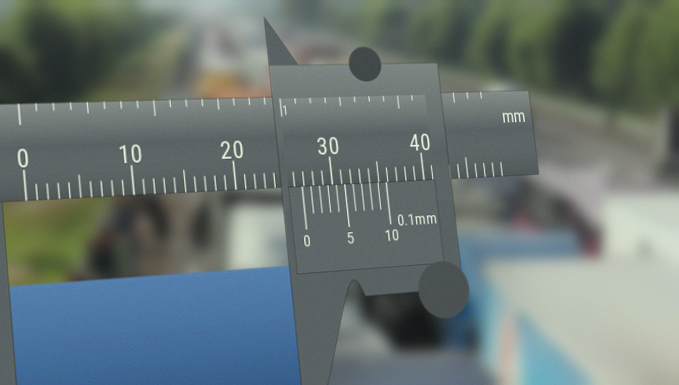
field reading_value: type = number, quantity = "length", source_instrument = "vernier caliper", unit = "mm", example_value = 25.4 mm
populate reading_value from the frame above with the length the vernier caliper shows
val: 26.8 mm
